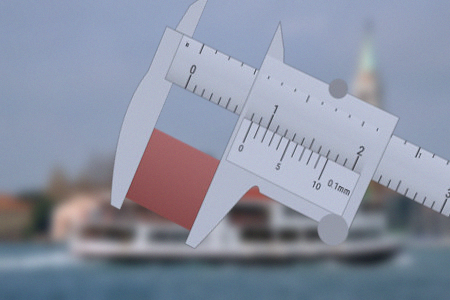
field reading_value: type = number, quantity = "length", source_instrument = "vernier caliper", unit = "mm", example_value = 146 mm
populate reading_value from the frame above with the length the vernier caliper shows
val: 8.2 mm
